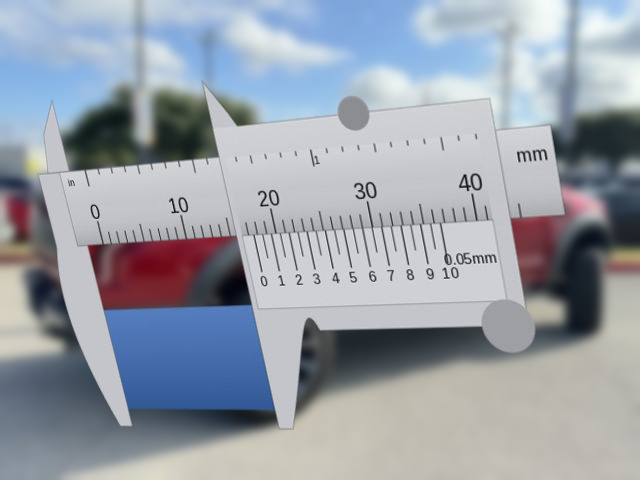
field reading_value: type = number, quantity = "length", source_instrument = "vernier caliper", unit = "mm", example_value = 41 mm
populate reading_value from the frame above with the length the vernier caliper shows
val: 17.6 mm
